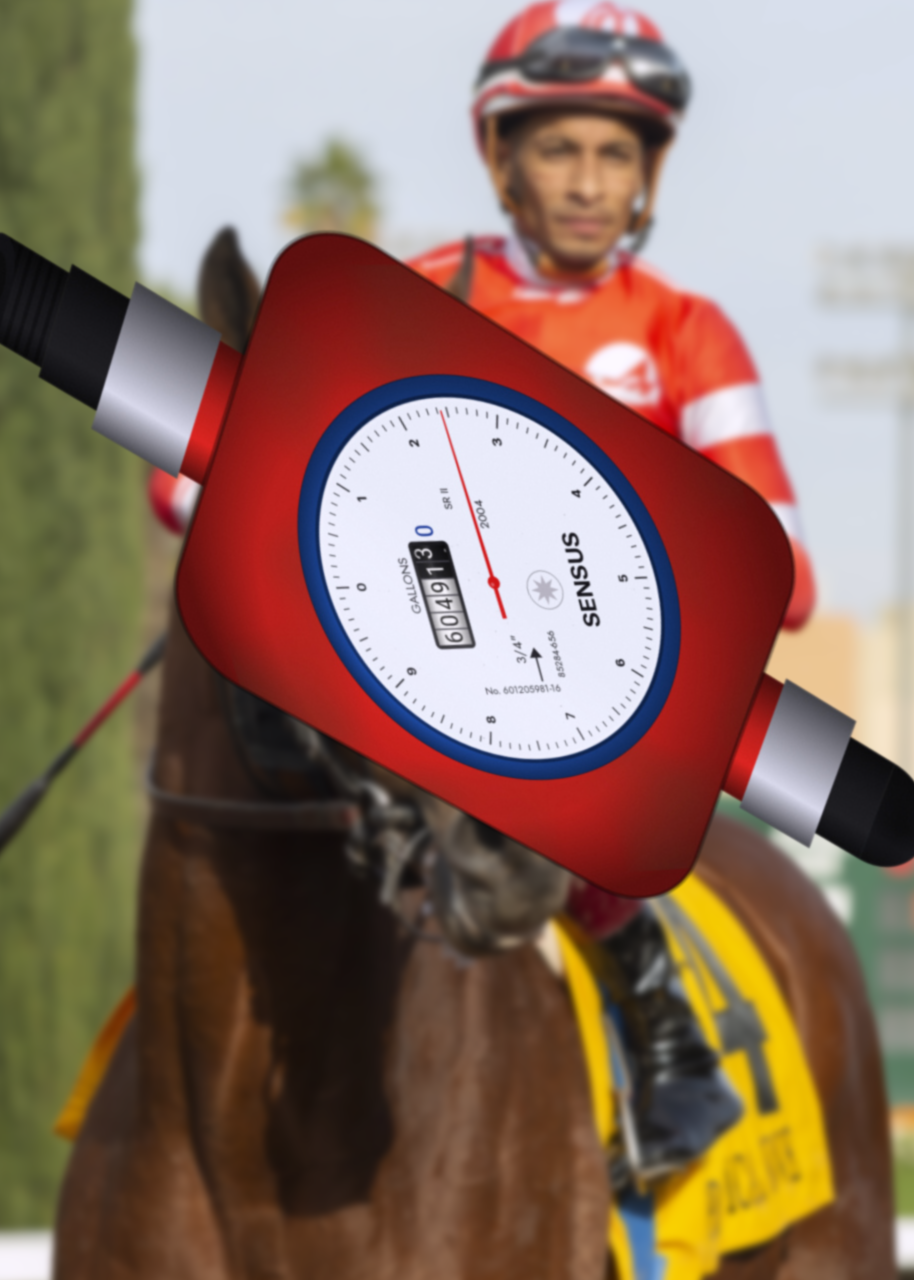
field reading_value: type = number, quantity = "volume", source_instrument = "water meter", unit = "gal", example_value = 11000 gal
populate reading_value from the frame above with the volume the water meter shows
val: 6049132.4 gal
